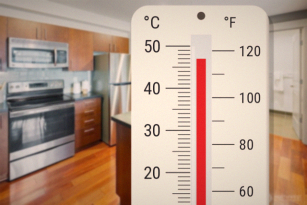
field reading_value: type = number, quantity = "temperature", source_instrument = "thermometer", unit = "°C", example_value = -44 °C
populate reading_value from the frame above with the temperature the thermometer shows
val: 47 °C
